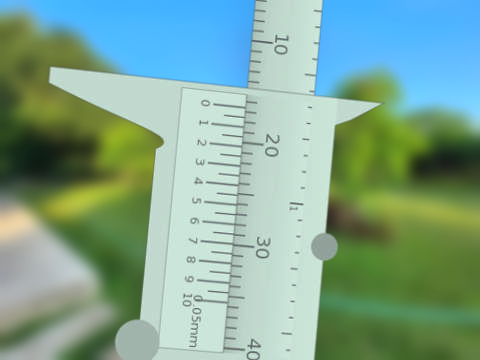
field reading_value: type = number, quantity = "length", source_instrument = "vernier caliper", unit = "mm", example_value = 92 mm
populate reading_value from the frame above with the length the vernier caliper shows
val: 16.6 mm
